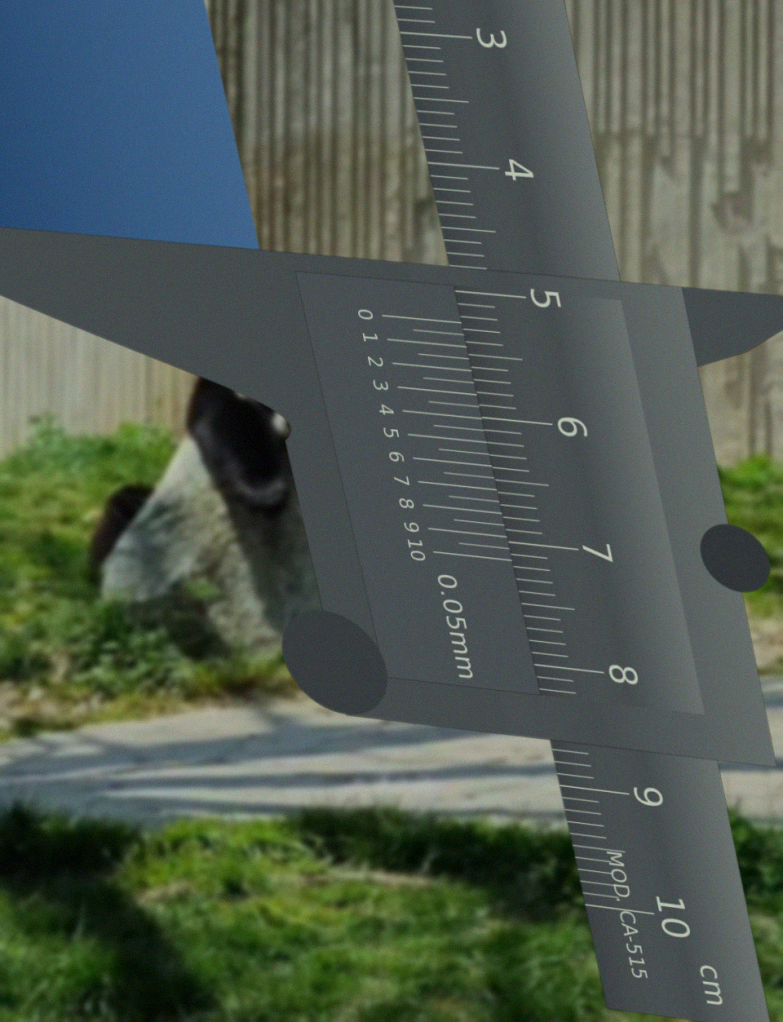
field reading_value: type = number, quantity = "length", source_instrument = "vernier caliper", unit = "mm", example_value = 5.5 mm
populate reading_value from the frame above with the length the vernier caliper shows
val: 52.5 mm
